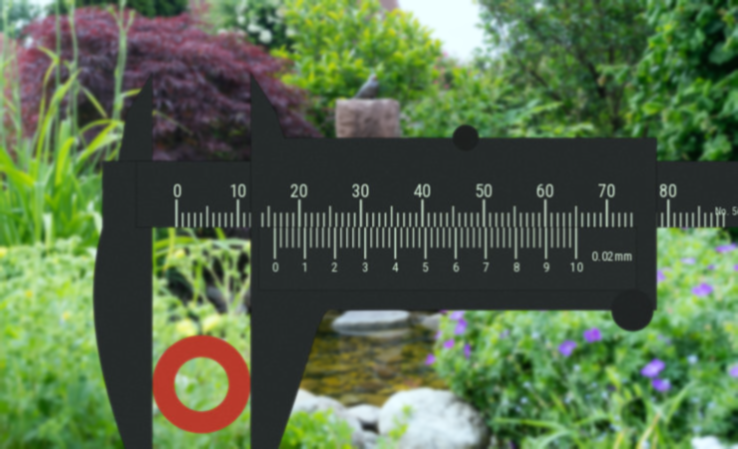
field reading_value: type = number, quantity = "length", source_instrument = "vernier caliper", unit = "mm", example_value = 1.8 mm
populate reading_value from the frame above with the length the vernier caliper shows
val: 16.0 mm
